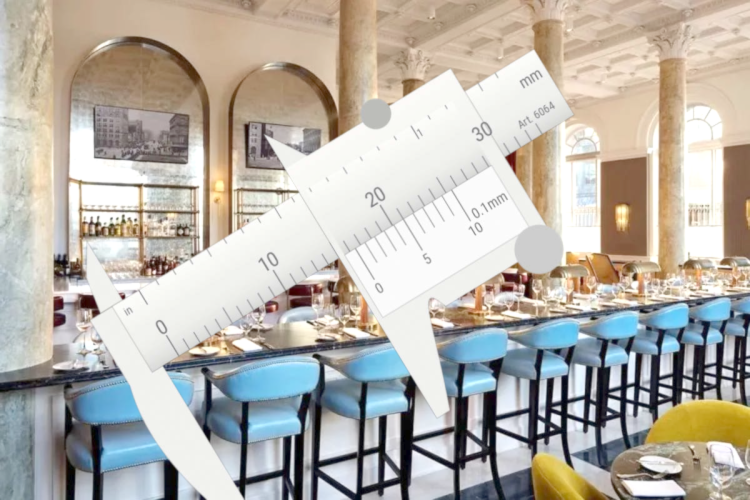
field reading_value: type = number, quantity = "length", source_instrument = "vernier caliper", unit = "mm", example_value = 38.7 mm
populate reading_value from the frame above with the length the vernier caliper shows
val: 16.5 mm
